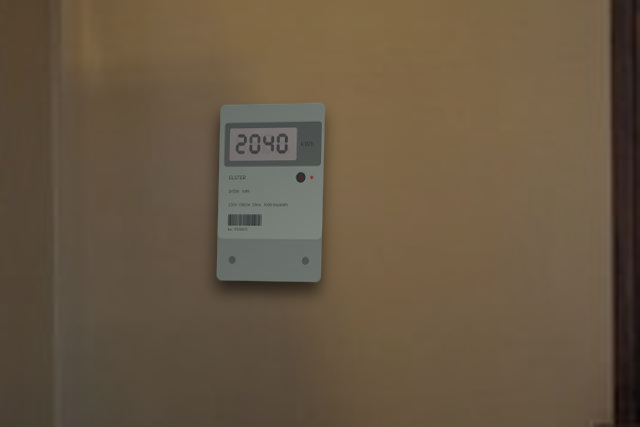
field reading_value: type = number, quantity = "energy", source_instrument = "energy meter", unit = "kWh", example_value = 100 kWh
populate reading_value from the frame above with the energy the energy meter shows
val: 2040 kWh
